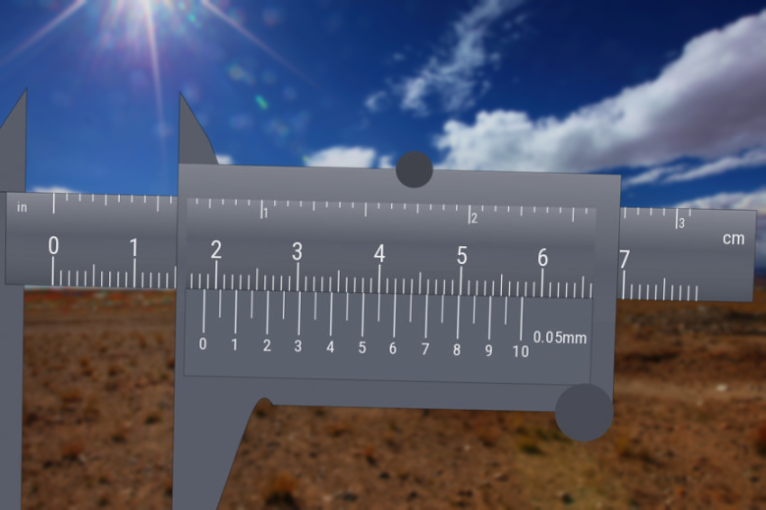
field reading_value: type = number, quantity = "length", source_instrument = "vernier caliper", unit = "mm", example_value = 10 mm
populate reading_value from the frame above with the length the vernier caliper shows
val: 18.6 mm
